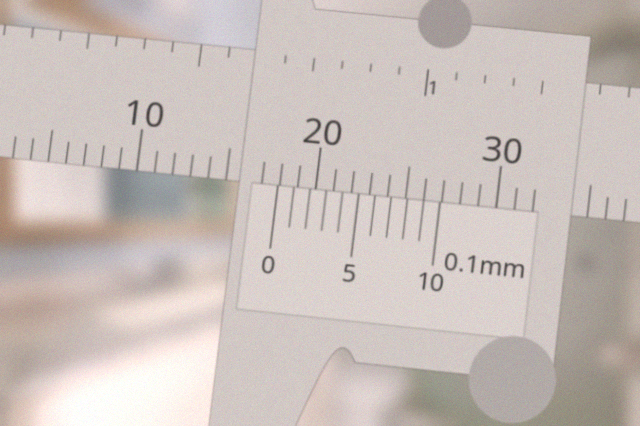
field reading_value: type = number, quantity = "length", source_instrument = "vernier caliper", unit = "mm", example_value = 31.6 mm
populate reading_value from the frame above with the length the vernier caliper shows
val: 17.9 mm
